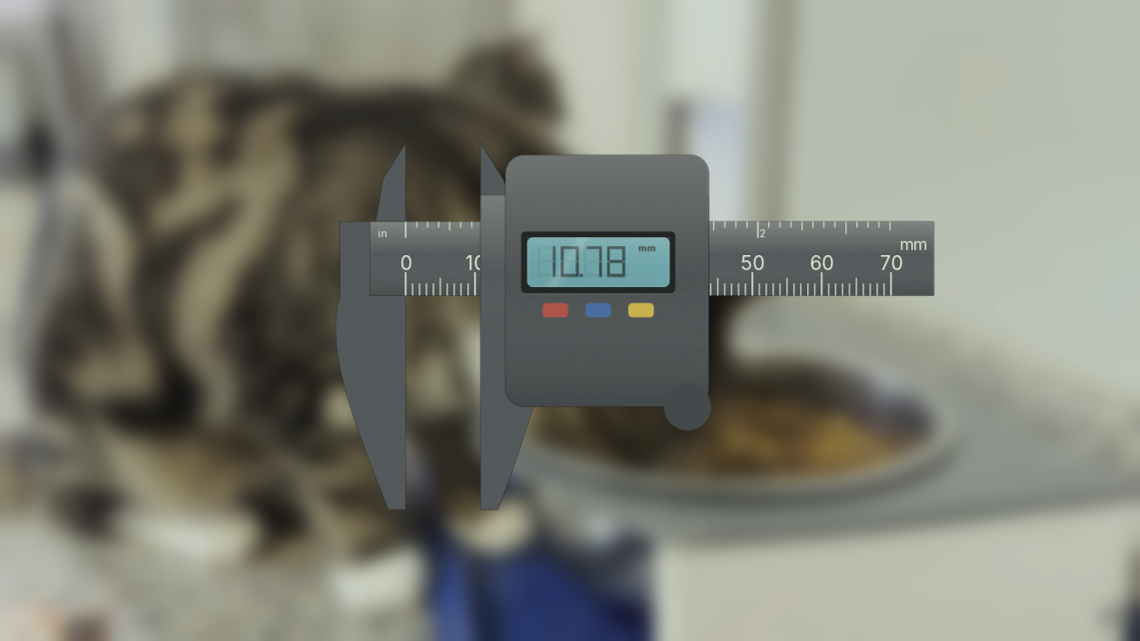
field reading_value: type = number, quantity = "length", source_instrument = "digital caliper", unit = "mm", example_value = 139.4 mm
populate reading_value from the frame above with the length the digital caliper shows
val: 10.78 mm
